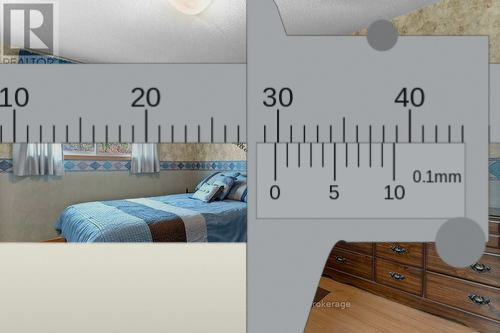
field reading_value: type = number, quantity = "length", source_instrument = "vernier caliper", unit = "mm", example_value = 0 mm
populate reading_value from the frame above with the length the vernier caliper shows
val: 29.8 mm
